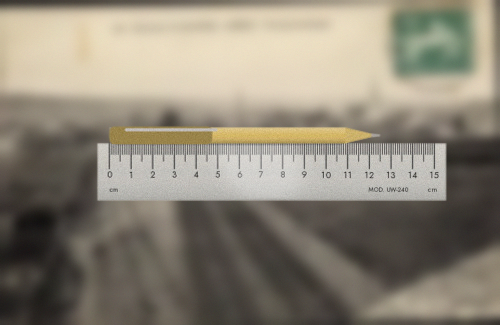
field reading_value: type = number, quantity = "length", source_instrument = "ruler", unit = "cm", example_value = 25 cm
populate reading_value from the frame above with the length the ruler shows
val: 12.5 cm
